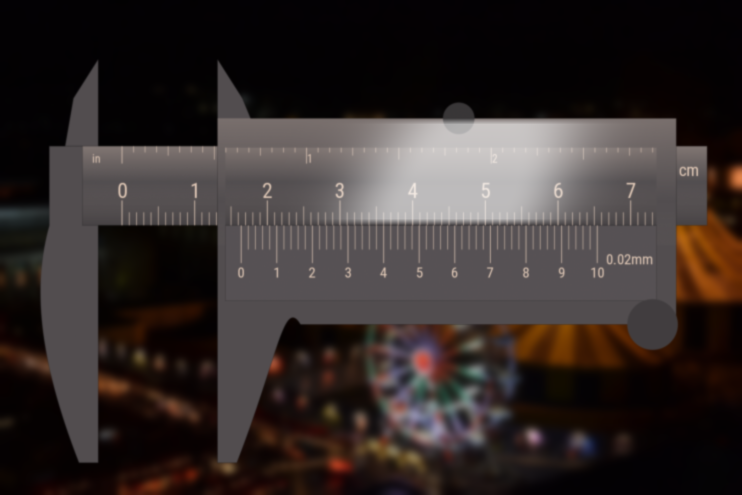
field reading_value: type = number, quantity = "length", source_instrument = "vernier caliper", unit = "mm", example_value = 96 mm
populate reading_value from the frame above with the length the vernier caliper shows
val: 16.4 mm
